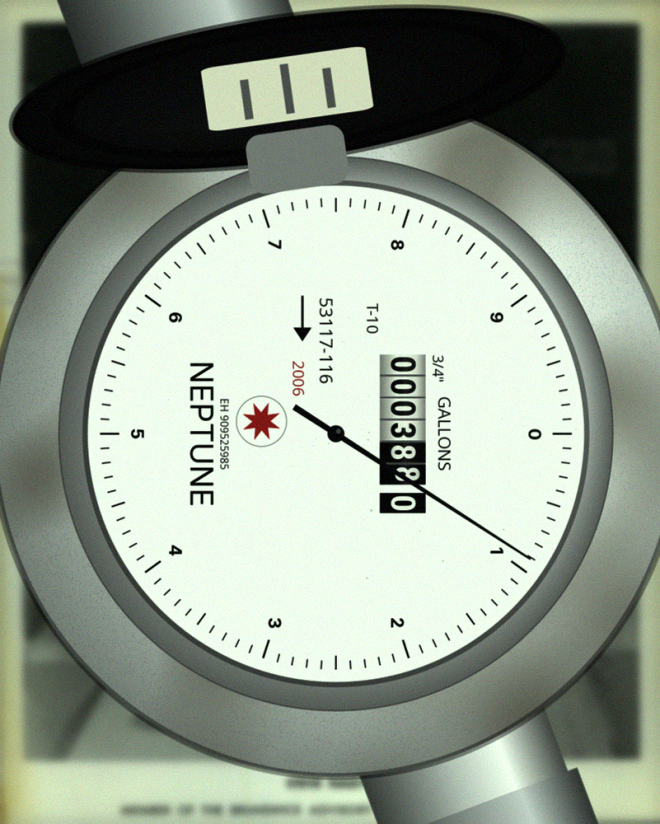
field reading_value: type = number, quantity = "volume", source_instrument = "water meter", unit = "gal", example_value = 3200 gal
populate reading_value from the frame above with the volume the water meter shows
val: 3880.9 gal
